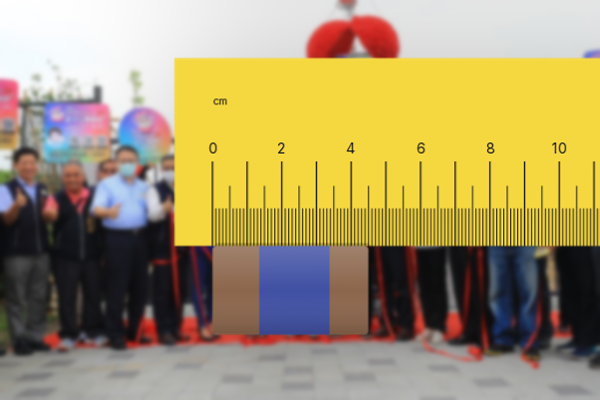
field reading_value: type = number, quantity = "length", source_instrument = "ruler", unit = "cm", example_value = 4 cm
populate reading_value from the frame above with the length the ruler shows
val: 4.5 cm
